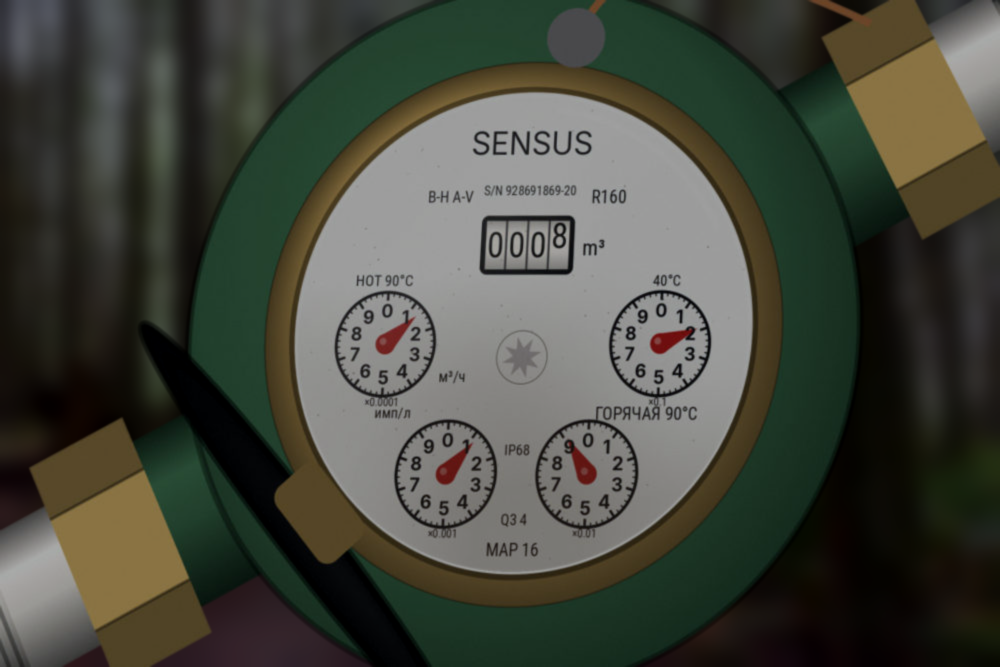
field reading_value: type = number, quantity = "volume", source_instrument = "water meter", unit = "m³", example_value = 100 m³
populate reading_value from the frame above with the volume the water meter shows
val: 8.1911 m³
